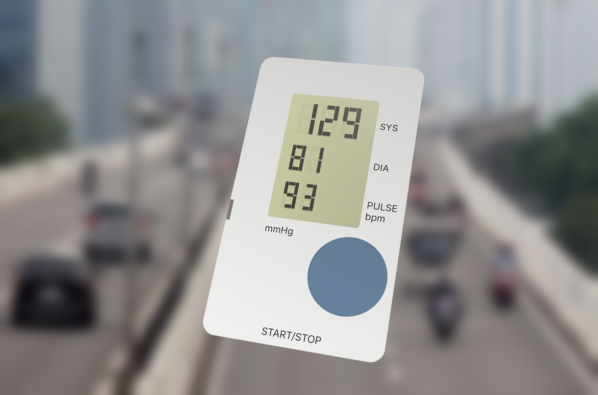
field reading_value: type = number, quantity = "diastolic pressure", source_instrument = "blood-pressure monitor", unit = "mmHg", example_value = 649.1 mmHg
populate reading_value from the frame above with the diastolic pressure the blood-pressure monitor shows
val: 81 mmHg
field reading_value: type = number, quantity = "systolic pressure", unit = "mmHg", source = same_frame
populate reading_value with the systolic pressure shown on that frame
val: 129 mmHg
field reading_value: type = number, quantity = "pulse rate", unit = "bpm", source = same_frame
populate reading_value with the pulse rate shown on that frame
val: 93 bpm
